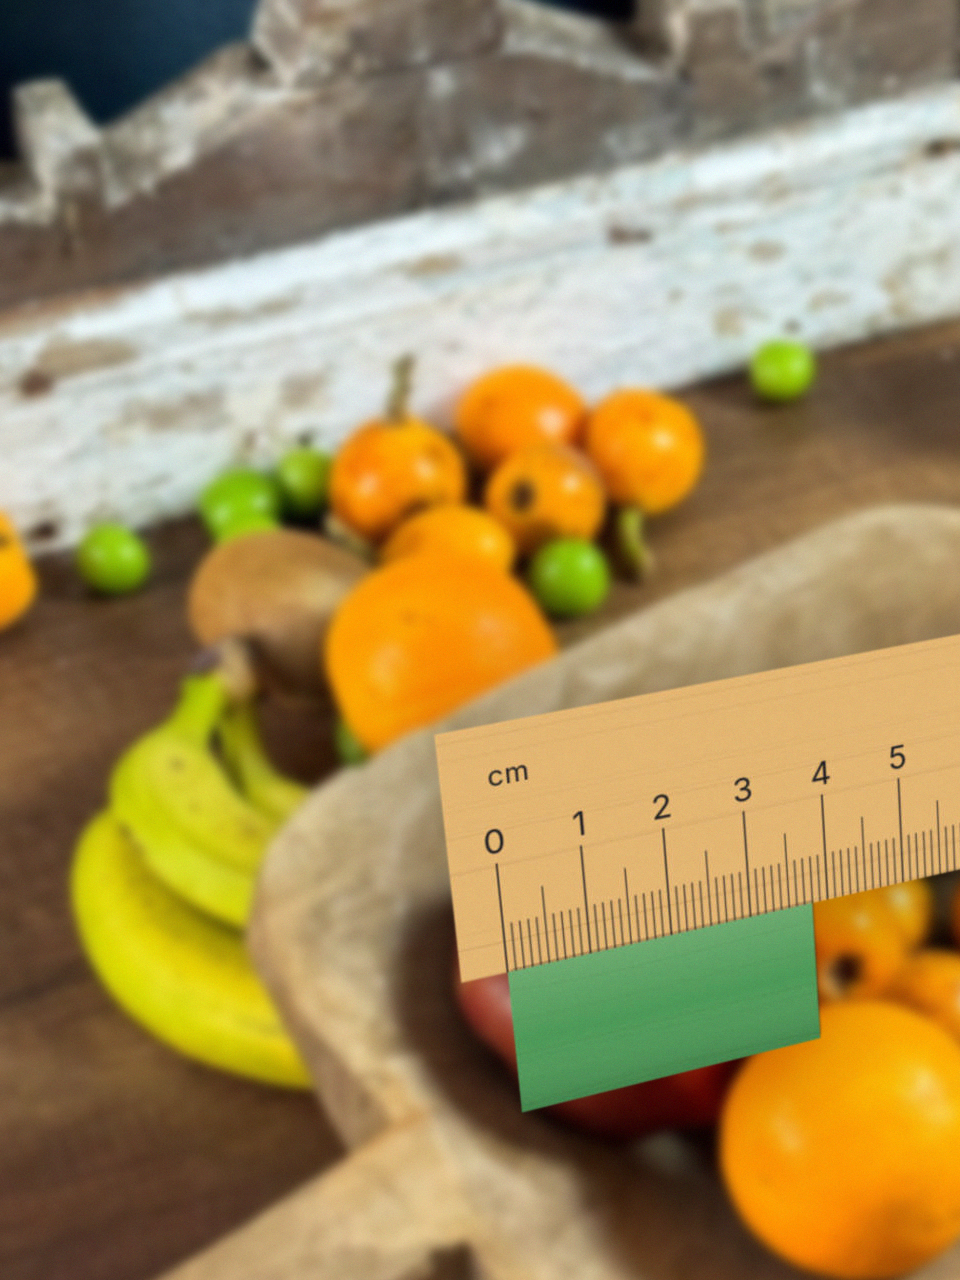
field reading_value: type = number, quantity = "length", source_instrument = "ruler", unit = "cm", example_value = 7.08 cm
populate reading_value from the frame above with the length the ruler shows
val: 3.8 cm
